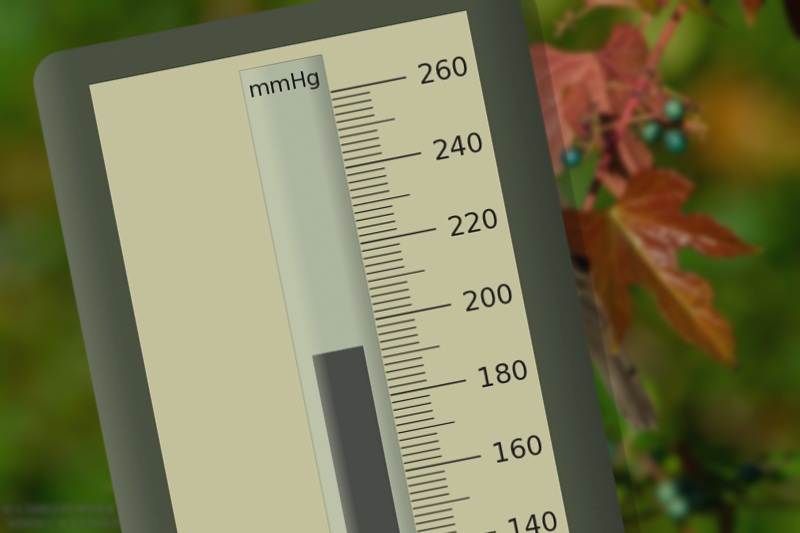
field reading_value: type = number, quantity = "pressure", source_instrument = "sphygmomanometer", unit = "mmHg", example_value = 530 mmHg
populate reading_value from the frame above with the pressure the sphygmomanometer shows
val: 194 mmHg
